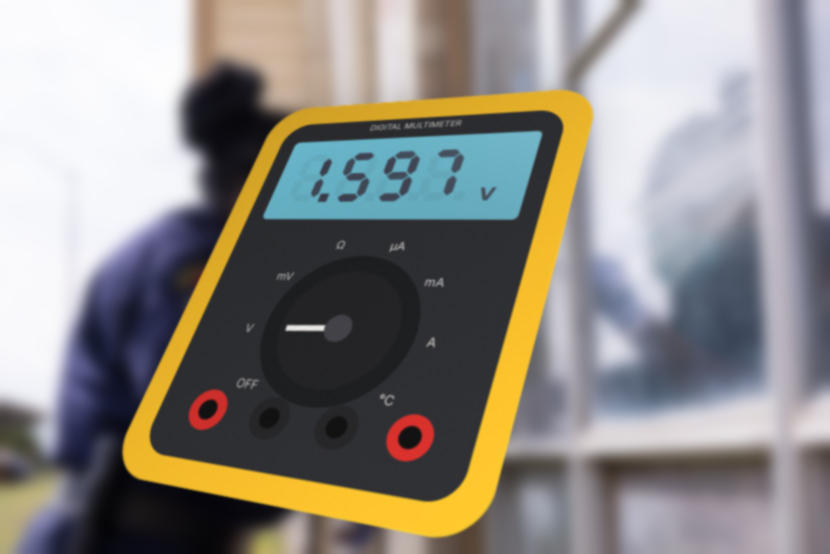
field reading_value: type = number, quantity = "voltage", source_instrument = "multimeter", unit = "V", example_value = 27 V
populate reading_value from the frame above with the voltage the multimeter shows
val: 1.597 V
